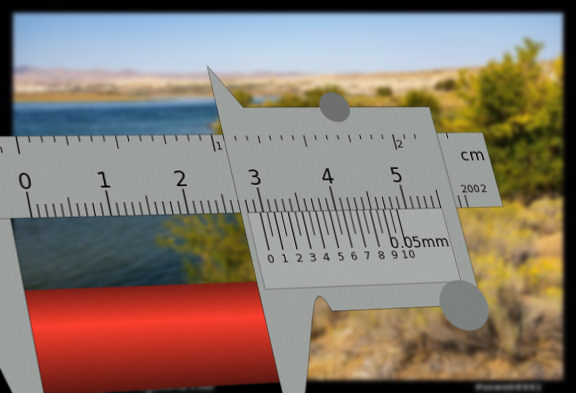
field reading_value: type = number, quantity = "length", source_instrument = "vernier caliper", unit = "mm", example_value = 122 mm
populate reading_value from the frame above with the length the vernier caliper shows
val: 29.6 mm
